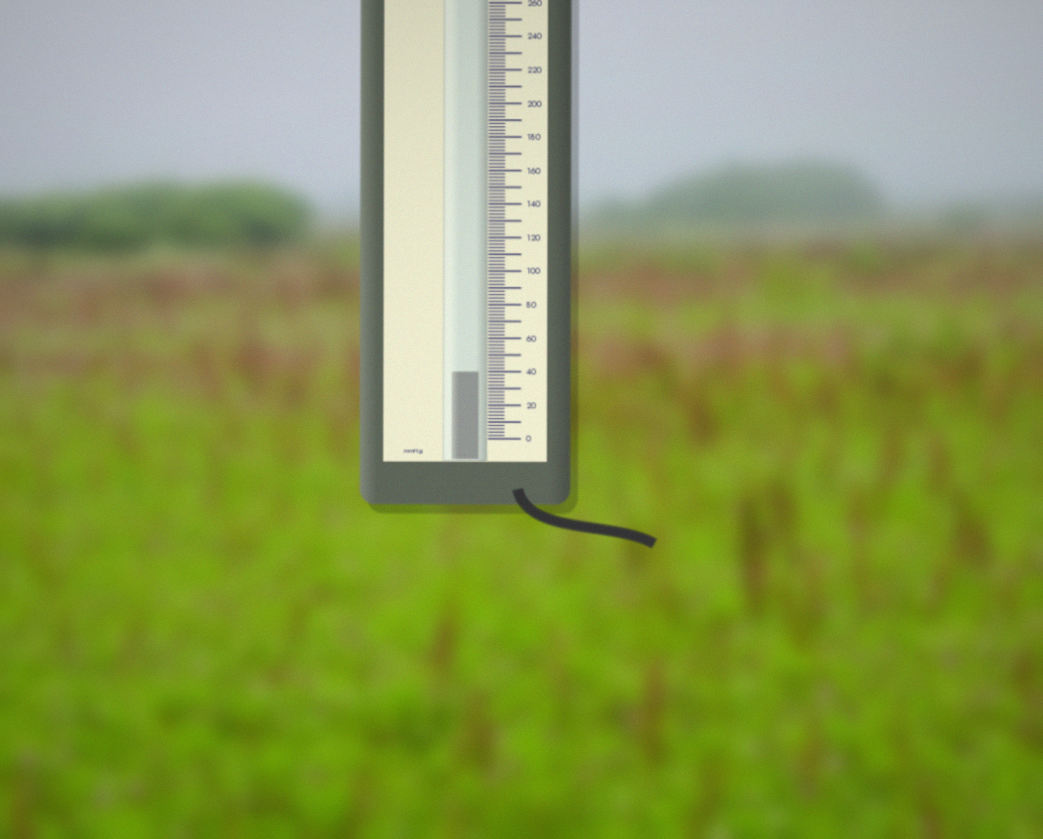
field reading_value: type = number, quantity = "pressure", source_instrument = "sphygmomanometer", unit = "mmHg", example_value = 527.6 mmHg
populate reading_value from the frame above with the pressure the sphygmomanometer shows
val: 40 mmHg
